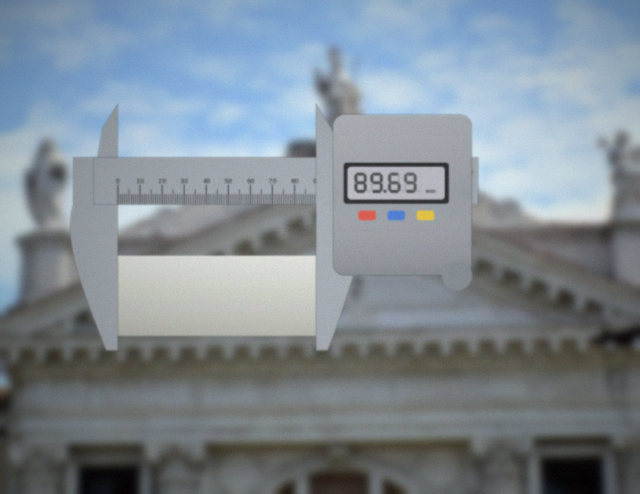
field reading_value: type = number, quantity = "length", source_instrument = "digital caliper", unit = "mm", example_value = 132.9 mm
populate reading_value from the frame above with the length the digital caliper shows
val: 89.69 mm
